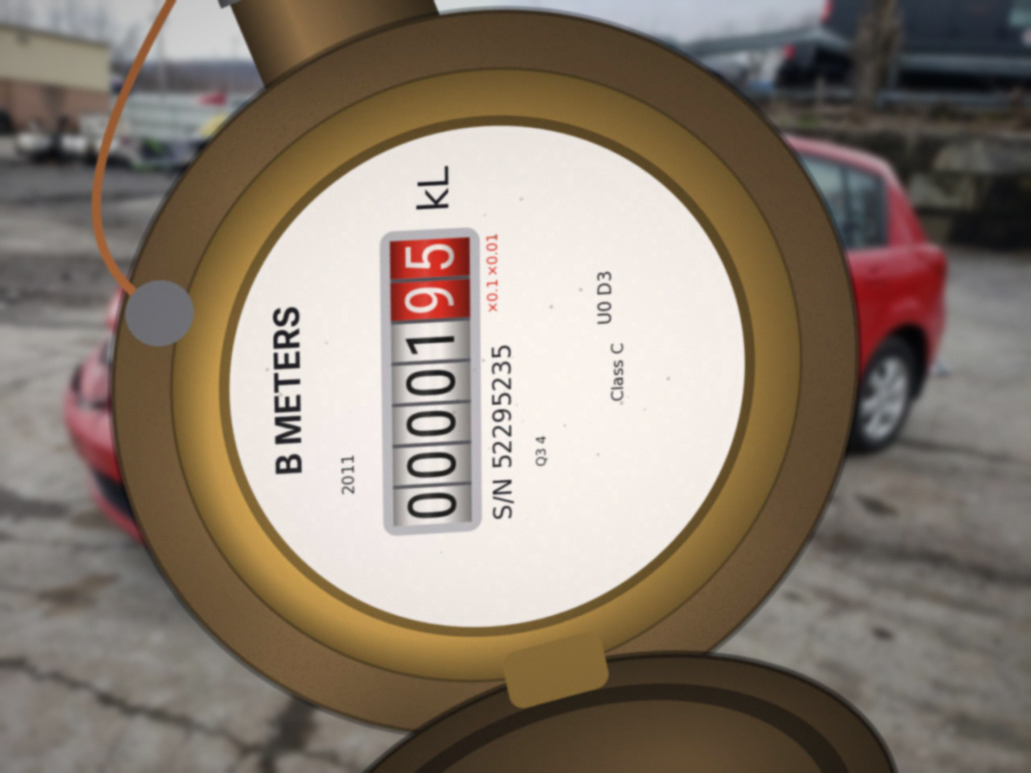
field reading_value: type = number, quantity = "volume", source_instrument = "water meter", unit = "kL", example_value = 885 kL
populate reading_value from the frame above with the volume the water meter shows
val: 1.95 kL
